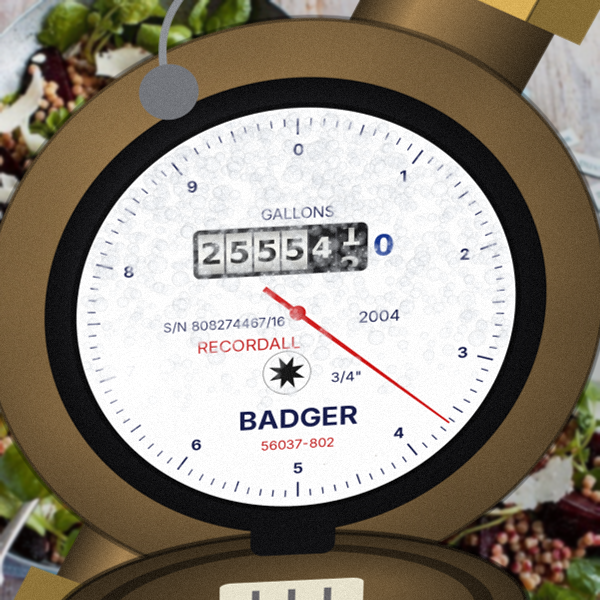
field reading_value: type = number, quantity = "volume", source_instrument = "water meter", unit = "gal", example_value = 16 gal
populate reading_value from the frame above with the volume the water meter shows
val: 2555413.6 gal
